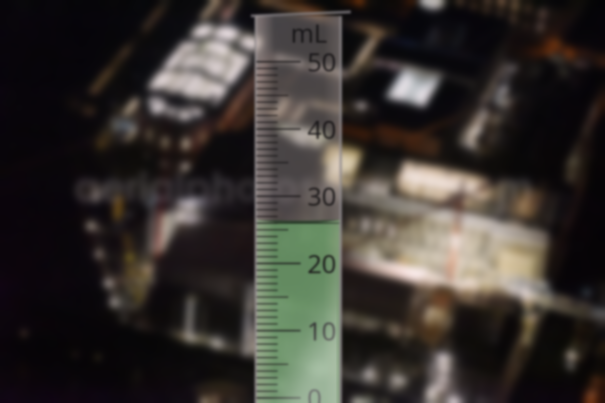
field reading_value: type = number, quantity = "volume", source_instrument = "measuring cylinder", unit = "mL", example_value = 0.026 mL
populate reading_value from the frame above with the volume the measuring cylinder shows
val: 26 mL
